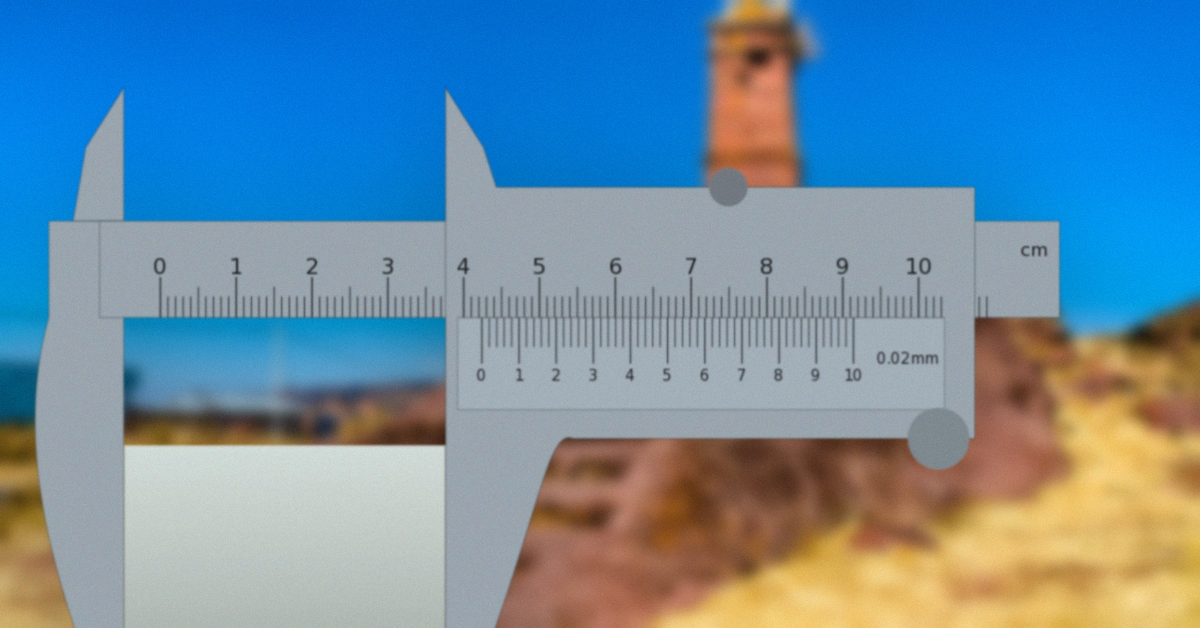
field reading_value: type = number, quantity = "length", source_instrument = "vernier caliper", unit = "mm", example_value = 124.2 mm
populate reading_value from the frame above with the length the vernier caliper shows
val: 42.4 mm
